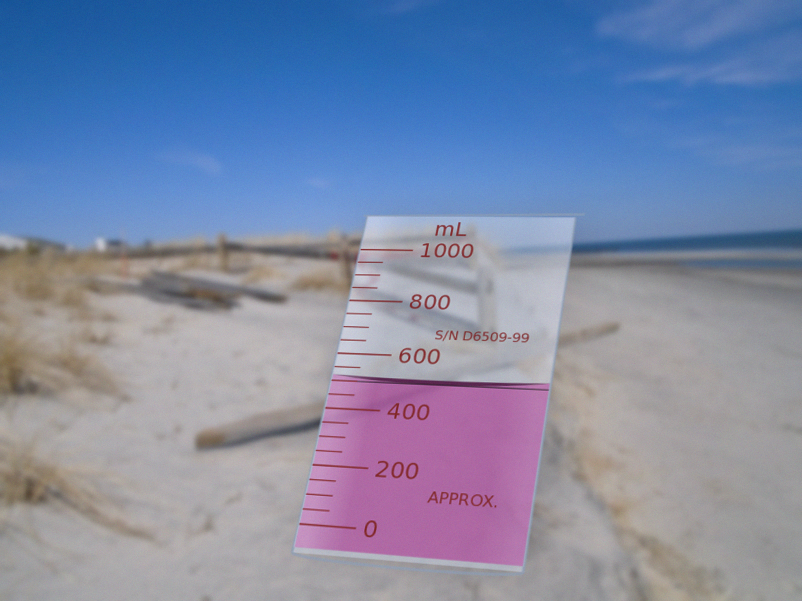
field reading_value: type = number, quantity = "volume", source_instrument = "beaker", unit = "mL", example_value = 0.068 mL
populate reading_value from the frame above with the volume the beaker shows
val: 500 mL
